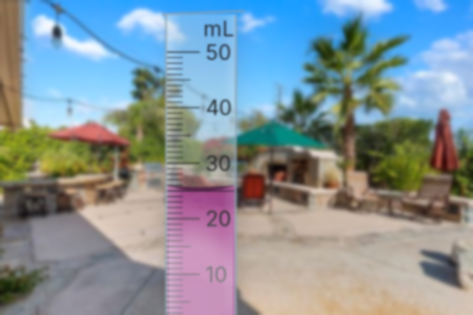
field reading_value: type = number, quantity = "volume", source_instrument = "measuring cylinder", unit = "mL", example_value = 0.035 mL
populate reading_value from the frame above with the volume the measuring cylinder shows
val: 25 mL
